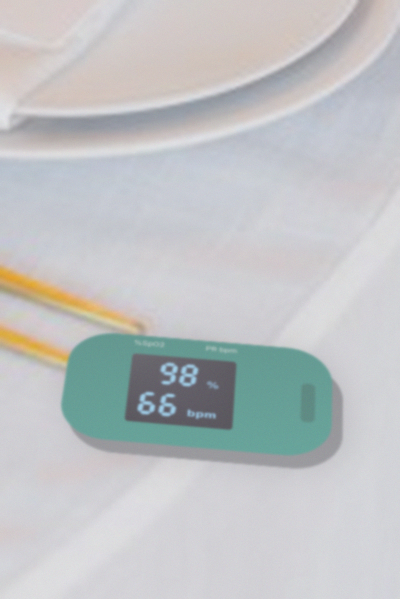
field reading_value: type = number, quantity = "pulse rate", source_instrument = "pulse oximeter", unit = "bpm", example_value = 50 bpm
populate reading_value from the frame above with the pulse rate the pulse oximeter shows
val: 66 bpm
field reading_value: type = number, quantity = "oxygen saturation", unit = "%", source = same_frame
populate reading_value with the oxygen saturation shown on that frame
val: 98 %
